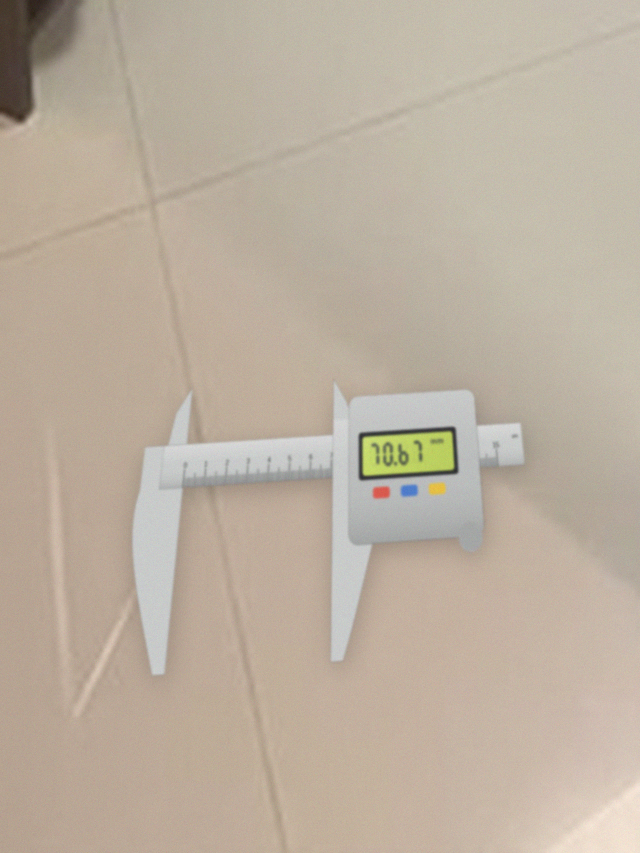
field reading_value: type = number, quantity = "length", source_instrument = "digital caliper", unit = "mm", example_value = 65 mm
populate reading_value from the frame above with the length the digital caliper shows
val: 70.67 mm
